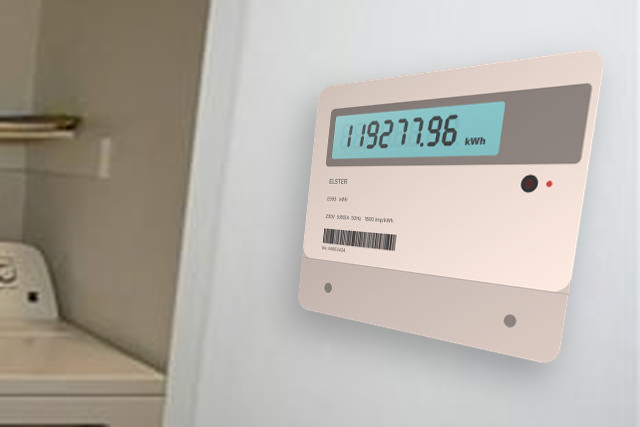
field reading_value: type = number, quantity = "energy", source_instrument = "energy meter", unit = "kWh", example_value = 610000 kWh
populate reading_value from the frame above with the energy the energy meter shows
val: 119277.96 kWh
